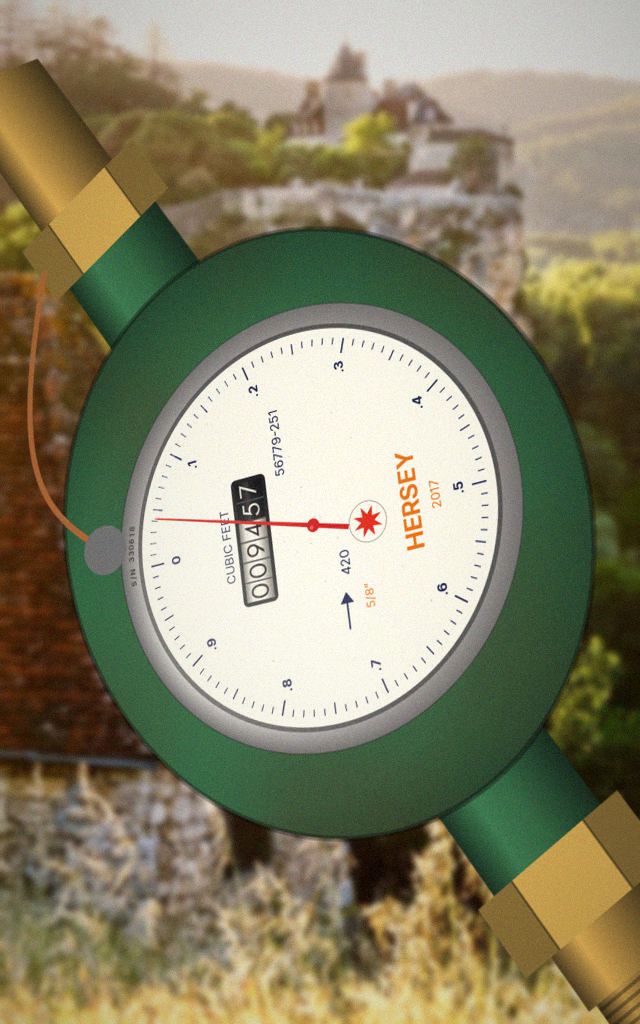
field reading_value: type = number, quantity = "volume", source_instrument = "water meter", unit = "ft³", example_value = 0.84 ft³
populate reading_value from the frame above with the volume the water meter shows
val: 9457.04 ft³
